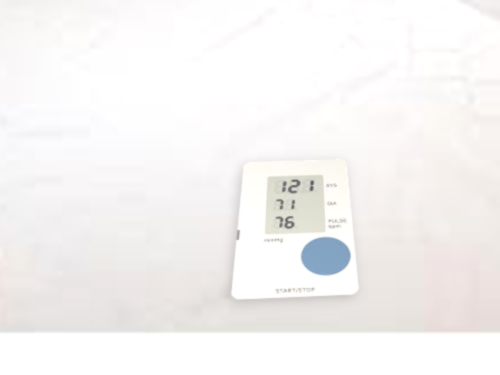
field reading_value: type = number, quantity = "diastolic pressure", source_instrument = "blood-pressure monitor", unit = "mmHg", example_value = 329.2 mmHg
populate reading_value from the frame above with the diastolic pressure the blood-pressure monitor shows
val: 71 mmHg
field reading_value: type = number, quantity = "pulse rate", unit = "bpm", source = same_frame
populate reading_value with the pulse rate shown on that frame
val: 76 bpm
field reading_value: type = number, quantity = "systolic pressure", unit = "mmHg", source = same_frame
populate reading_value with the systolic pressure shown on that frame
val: 121 mmHg
